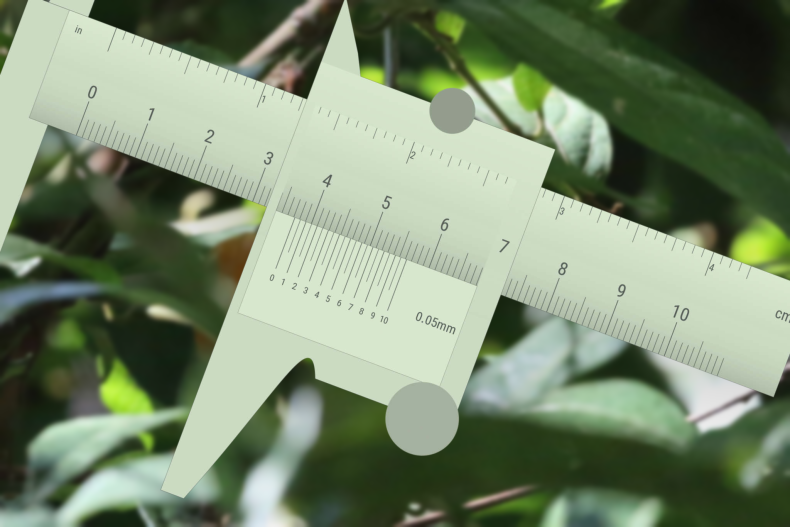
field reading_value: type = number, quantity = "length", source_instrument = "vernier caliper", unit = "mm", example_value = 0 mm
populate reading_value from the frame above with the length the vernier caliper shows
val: 37.2 mm
